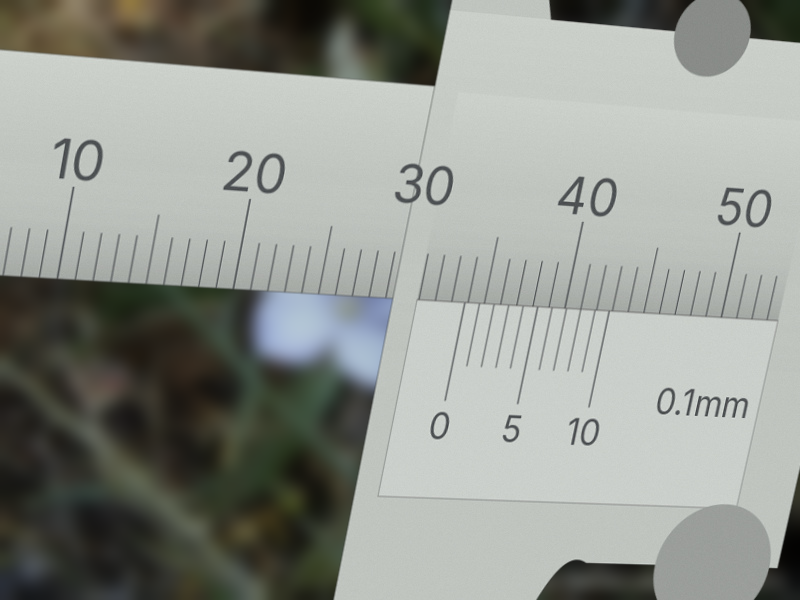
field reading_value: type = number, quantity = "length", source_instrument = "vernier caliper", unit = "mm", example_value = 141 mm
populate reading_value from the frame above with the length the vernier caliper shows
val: 33.8 mm
